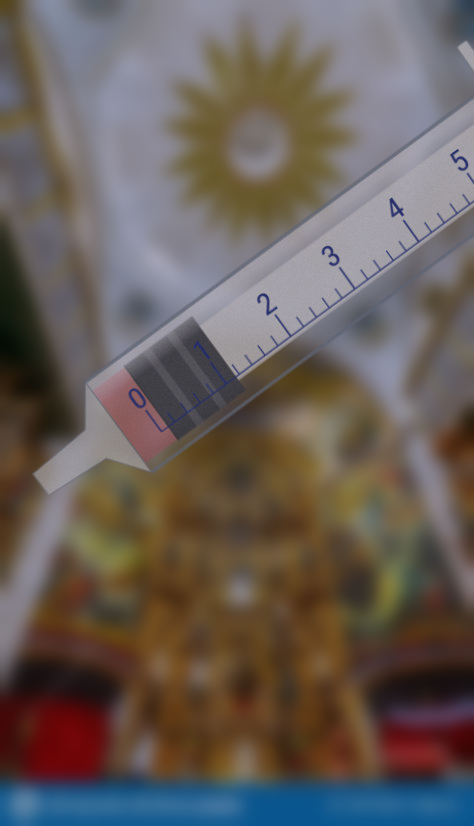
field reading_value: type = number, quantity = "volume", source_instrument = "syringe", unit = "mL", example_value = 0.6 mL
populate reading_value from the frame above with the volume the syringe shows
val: 0.1 mL
